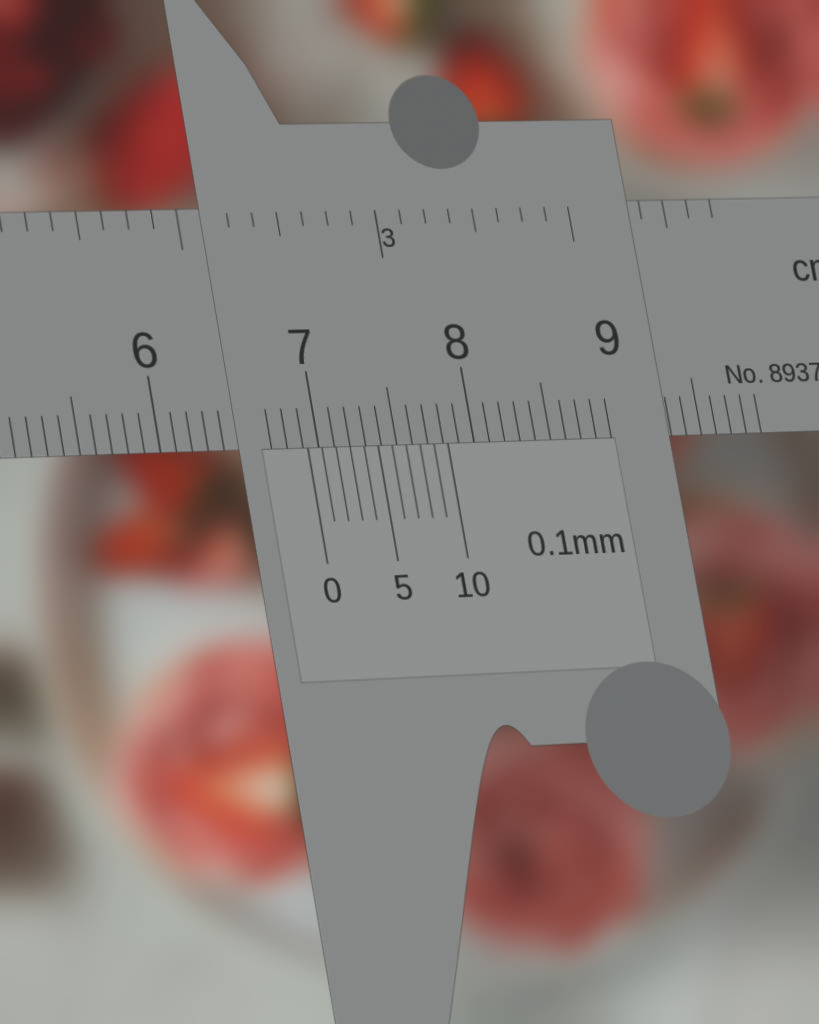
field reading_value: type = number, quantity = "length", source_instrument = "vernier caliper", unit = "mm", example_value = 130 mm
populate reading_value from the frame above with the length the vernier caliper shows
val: 69.3 mm
